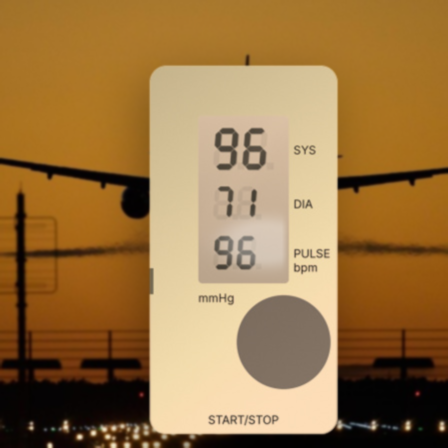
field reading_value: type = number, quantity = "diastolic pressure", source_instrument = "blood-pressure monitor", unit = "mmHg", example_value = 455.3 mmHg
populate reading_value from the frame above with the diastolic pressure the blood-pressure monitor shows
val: 71 mmHg
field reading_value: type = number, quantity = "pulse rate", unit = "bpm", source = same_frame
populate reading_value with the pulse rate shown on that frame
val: 96 bpm
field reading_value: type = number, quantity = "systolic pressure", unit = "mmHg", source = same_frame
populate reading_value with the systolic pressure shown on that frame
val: 96 mmHg
